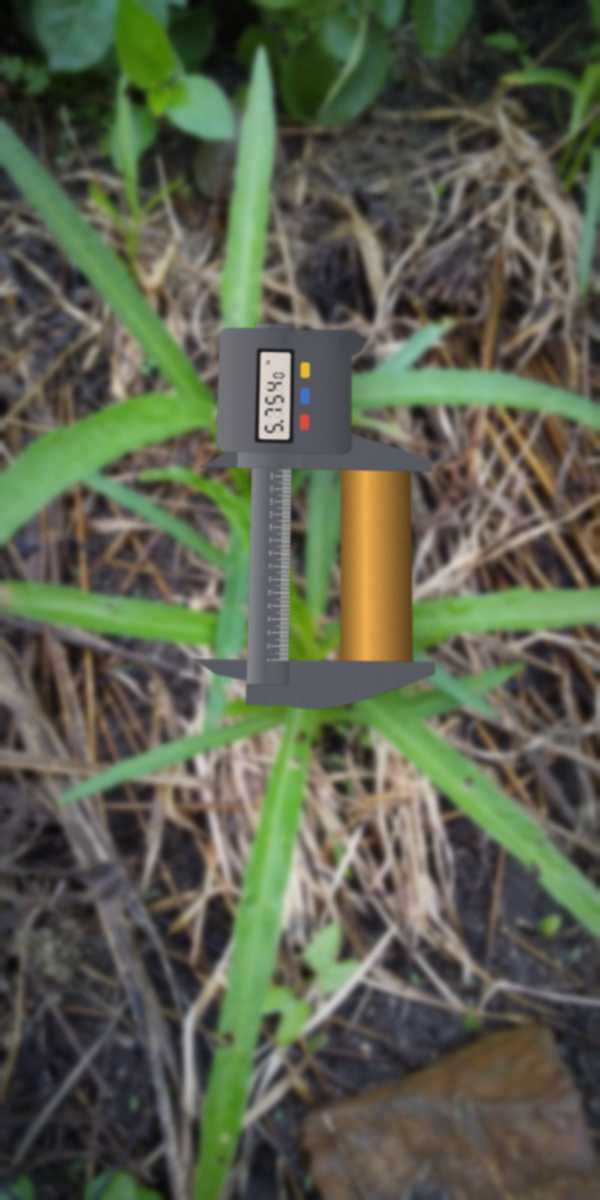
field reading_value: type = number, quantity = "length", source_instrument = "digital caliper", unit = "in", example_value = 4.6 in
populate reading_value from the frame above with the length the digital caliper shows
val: 5.7540 in
